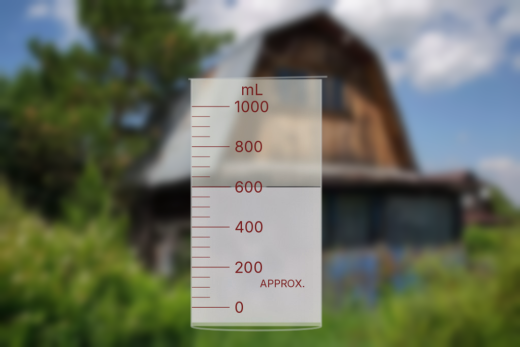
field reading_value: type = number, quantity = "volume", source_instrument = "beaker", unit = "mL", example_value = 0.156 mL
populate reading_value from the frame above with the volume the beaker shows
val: 600 mL
